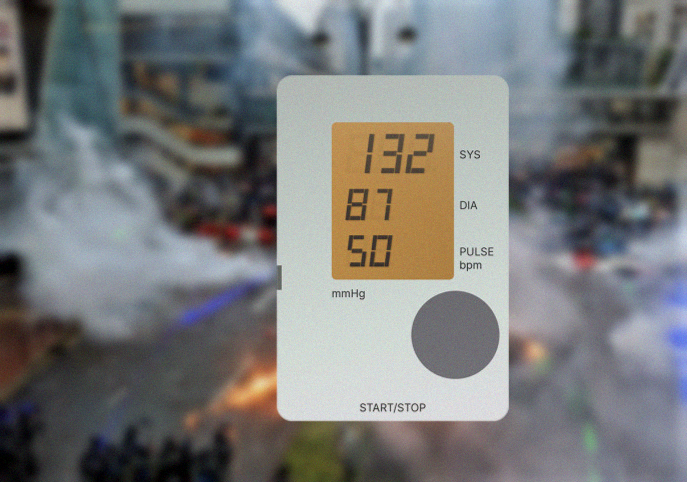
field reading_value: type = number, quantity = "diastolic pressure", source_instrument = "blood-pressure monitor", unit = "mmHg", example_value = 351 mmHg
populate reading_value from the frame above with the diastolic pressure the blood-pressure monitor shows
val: 87 mmHg
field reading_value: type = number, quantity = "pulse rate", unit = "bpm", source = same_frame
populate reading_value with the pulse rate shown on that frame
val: 50 bpm
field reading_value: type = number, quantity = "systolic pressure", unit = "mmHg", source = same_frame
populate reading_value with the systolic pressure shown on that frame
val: 132 mmHg
